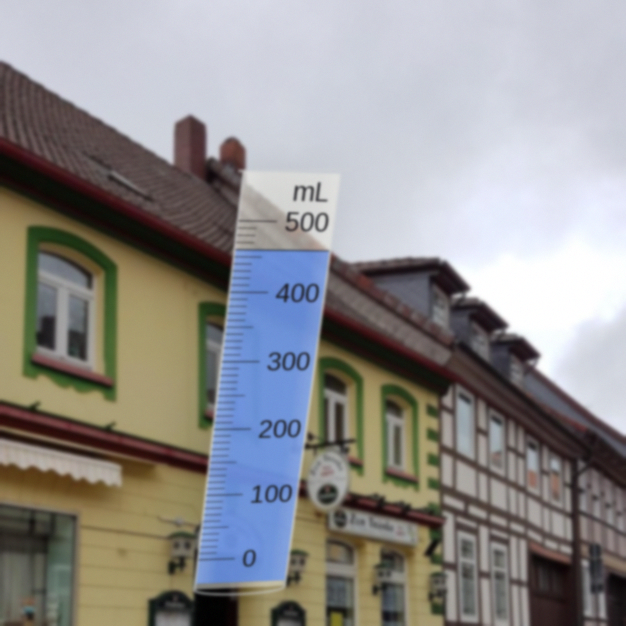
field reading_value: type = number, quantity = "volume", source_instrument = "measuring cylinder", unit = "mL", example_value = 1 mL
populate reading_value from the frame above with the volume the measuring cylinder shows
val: 460 mL
